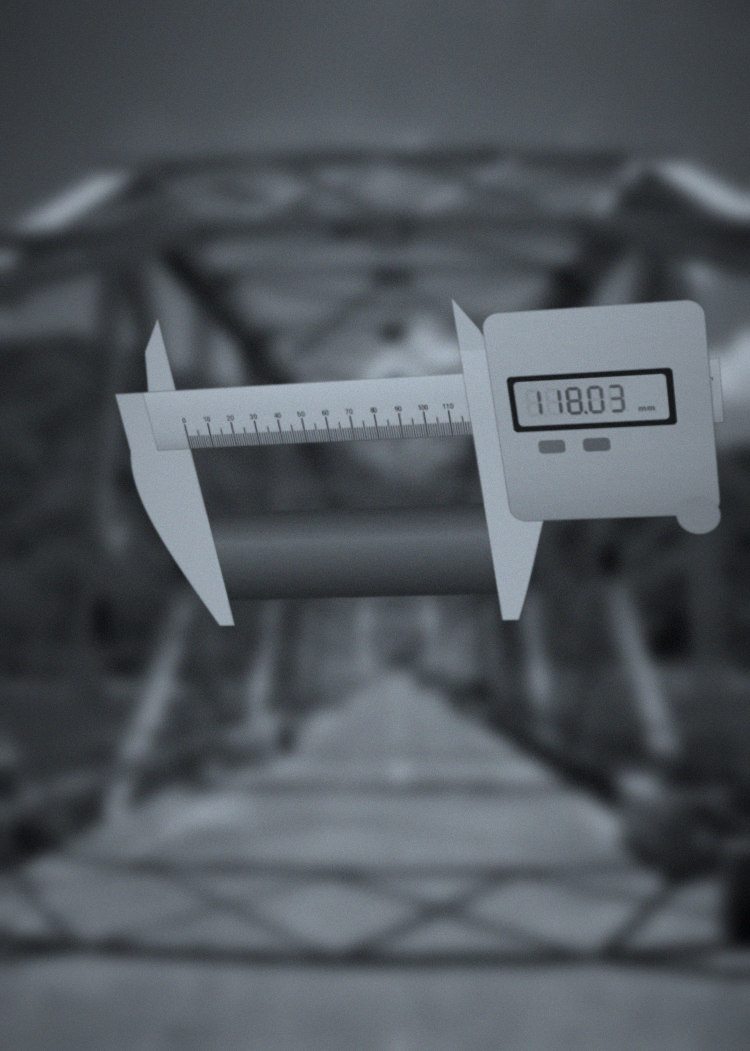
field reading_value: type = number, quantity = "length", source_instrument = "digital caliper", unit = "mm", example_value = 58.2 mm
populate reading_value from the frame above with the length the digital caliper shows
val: 118.03 mm
